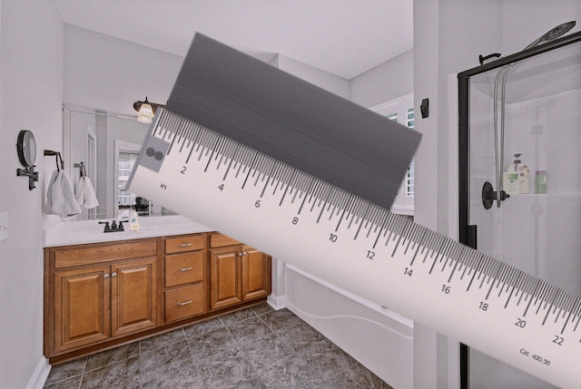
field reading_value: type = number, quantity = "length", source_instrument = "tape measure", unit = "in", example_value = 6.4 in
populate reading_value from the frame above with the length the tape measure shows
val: 12 in
